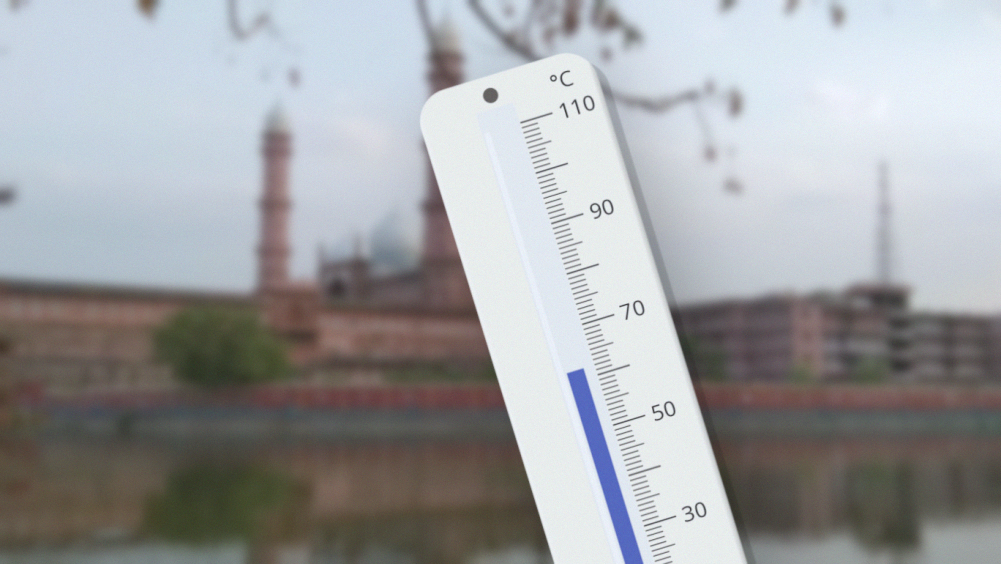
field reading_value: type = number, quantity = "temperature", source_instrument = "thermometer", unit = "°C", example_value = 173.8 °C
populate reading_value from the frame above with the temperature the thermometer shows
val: 62 °C
